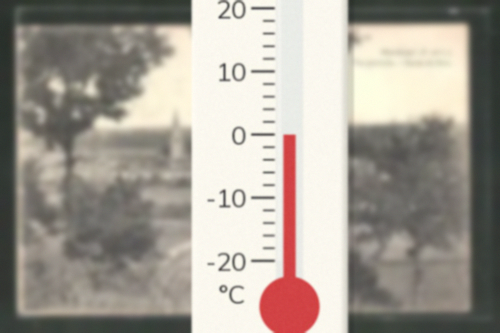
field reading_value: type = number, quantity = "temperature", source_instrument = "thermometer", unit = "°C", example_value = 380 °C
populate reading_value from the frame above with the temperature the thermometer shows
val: 0 °C
